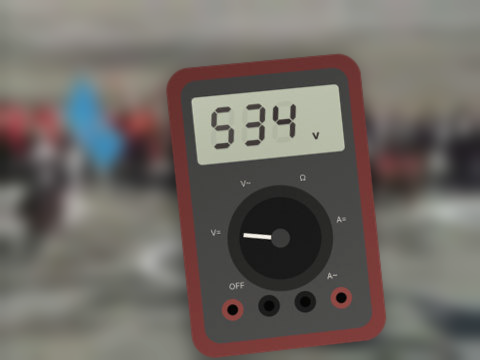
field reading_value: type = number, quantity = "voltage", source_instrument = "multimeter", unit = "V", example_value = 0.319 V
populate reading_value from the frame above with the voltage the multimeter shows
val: 534 V
